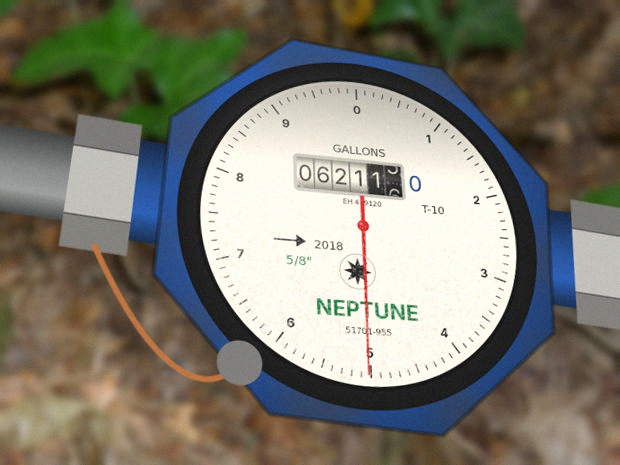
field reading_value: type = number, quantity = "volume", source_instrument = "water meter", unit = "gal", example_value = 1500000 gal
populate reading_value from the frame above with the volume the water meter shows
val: 621155.0 gal
